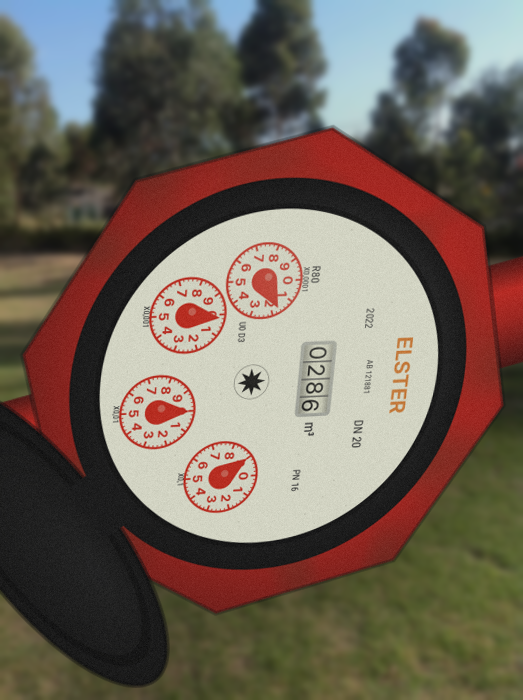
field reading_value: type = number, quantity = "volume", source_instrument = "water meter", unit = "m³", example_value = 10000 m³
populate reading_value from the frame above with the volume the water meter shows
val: 285.9001 m³
